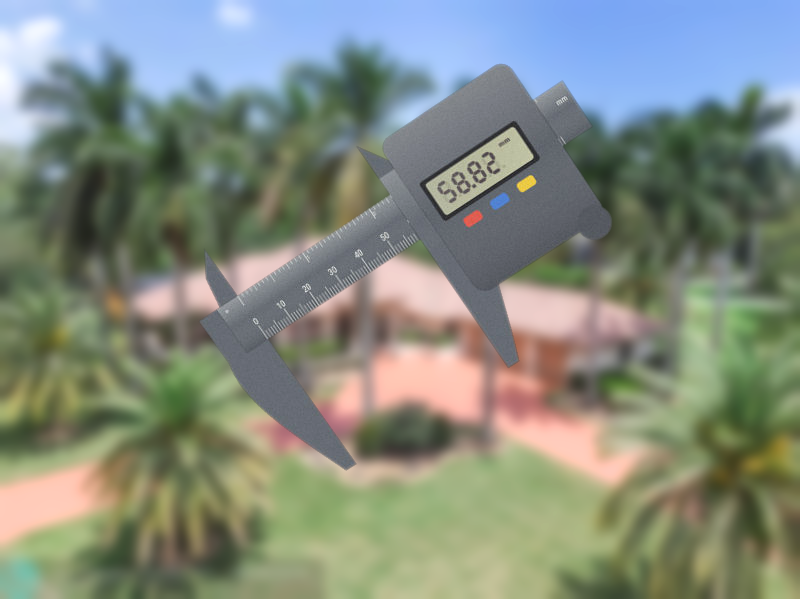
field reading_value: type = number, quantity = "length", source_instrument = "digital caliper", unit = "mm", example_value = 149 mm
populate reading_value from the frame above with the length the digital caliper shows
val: 58.82 mm
